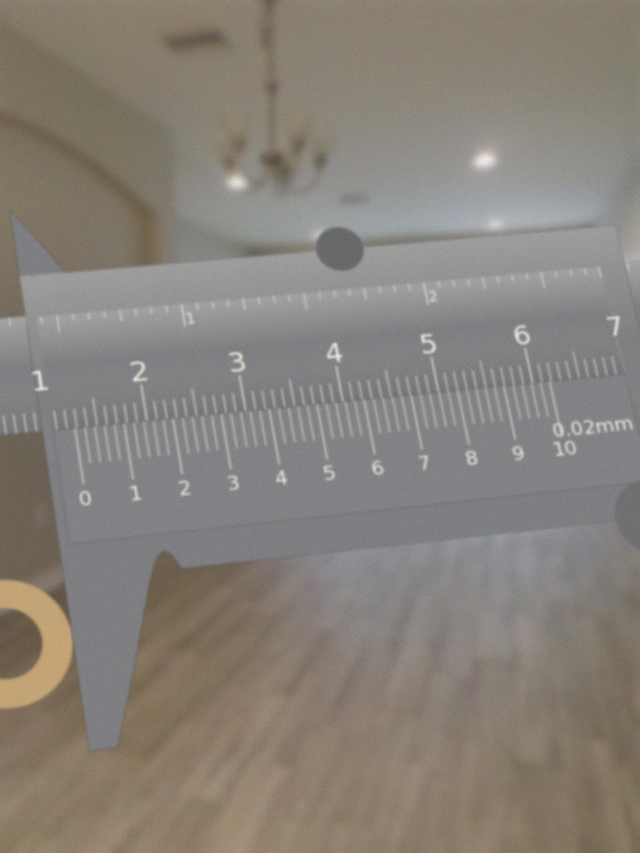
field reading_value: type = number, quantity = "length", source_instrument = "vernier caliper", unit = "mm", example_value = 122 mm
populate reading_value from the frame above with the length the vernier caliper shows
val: 12.8 mm
